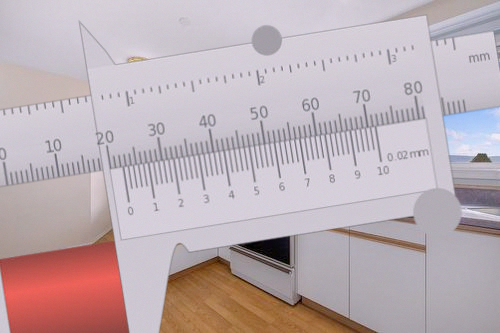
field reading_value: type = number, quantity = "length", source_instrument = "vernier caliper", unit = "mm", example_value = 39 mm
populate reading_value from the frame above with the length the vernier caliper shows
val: 22.5 mm
